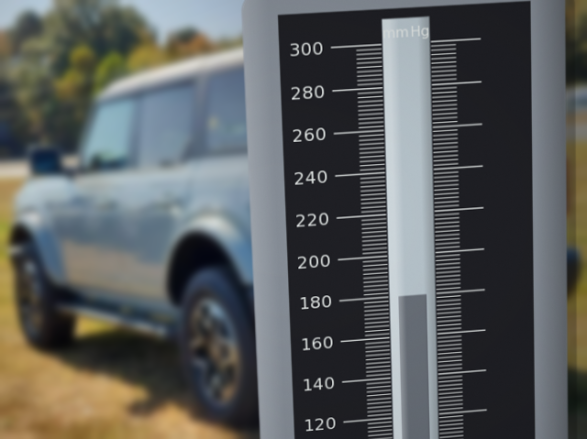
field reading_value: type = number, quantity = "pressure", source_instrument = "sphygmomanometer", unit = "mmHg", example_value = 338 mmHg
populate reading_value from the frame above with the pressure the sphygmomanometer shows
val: 180 mmHg
